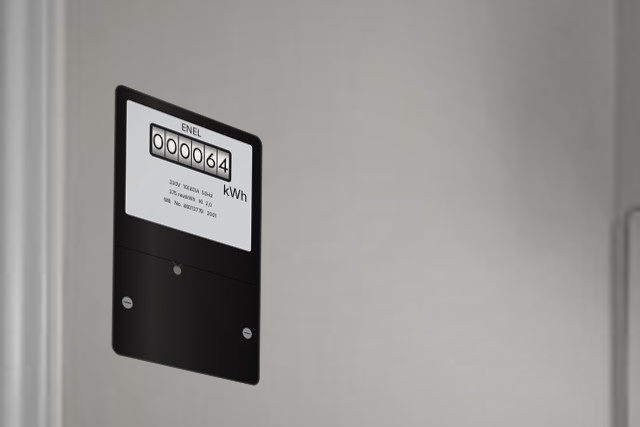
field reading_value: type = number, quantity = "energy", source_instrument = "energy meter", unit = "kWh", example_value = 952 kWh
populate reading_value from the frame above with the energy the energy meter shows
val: 64 kWh
